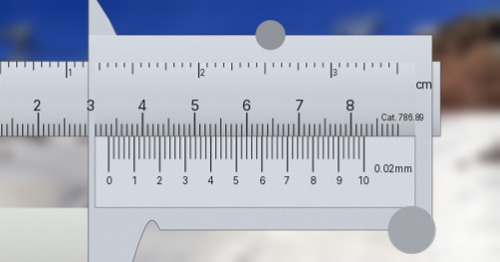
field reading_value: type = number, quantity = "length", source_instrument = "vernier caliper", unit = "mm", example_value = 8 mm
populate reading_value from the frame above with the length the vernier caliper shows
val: 33.5 mm
